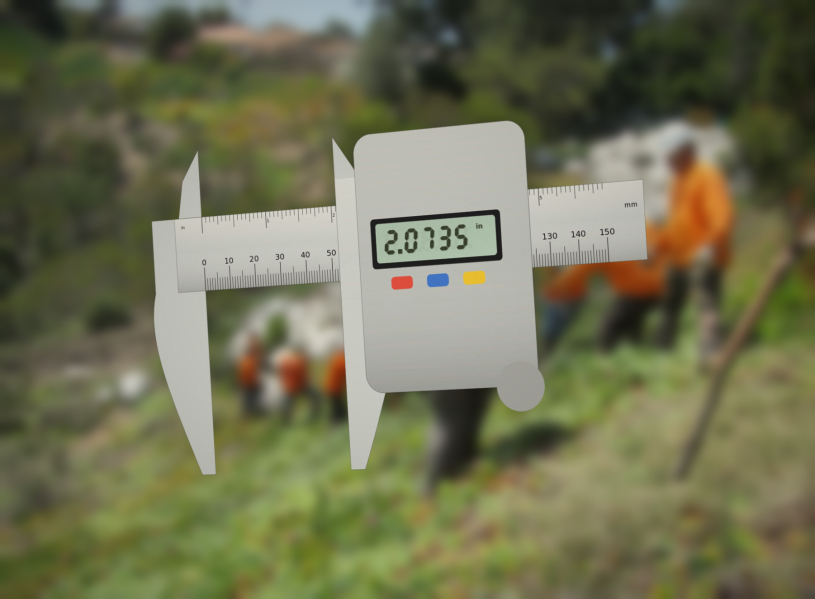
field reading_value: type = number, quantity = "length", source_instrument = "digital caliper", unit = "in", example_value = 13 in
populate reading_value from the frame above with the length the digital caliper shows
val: 2.0735 in
